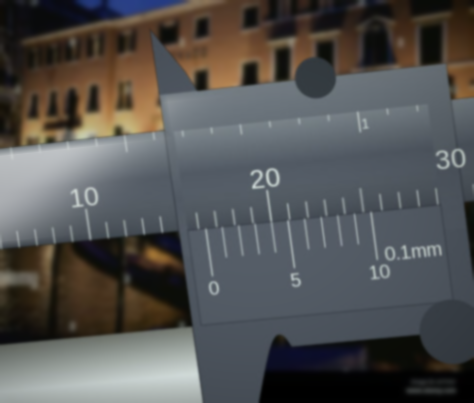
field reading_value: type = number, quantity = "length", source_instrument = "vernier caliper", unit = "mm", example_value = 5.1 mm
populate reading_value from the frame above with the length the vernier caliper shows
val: 16.4 mm
